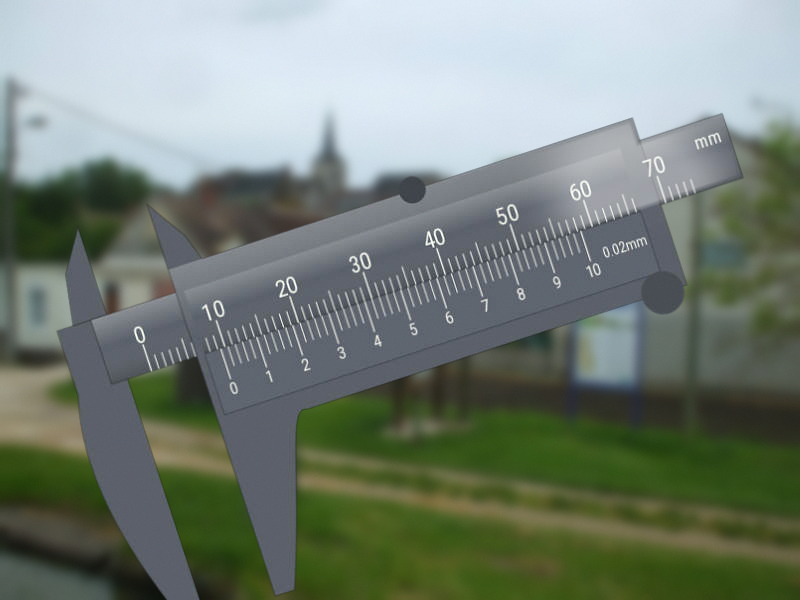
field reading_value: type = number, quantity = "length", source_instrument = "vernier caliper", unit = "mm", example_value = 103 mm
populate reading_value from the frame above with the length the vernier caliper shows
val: 9.4 mm
